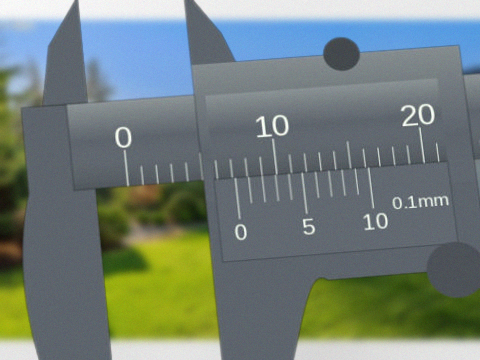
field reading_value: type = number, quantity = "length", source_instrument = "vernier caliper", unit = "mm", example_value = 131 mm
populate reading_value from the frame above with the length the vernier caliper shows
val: 7.2 mm
